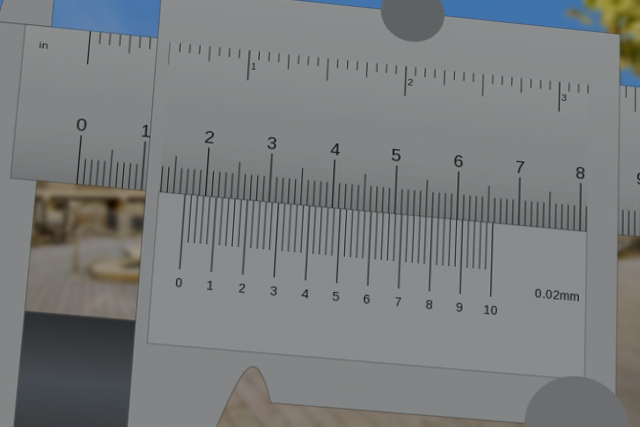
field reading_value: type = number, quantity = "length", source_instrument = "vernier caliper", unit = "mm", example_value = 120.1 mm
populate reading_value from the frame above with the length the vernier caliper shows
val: 16.8 mm
